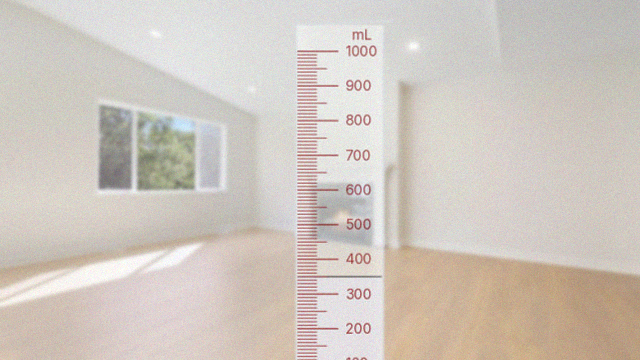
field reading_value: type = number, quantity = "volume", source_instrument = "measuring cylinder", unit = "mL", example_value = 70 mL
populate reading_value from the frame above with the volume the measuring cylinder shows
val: 350 mL
